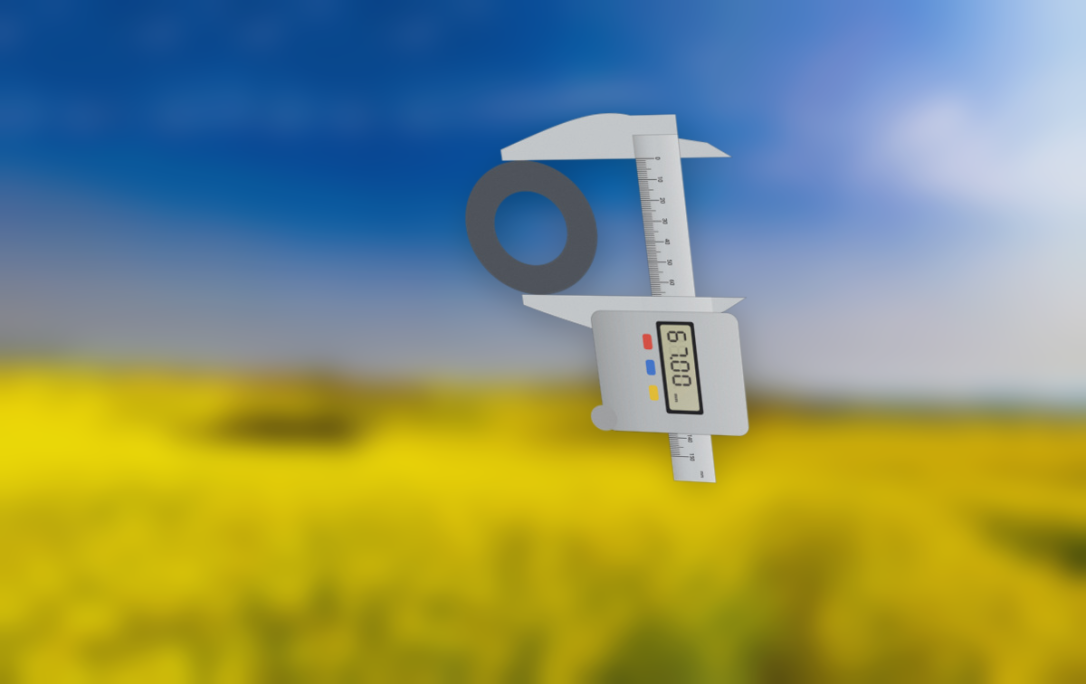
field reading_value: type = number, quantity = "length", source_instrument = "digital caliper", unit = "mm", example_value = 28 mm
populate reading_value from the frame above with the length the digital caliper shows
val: 67.00 mm
